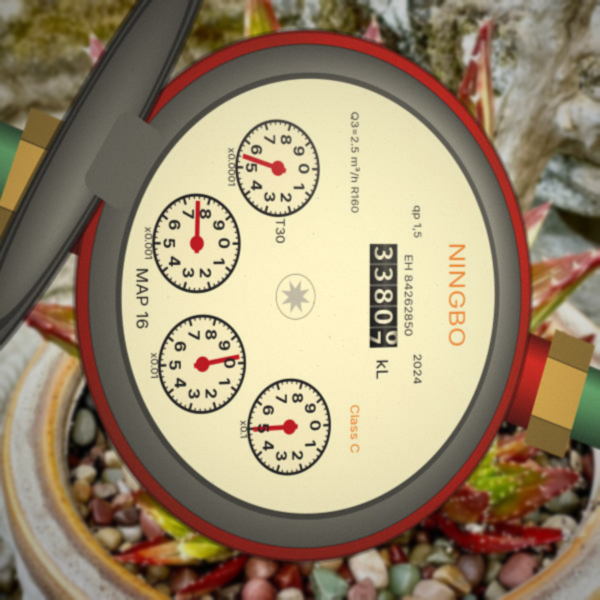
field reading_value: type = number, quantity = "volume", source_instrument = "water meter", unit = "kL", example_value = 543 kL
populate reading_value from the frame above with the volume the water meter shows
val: 33806.4975 kL
